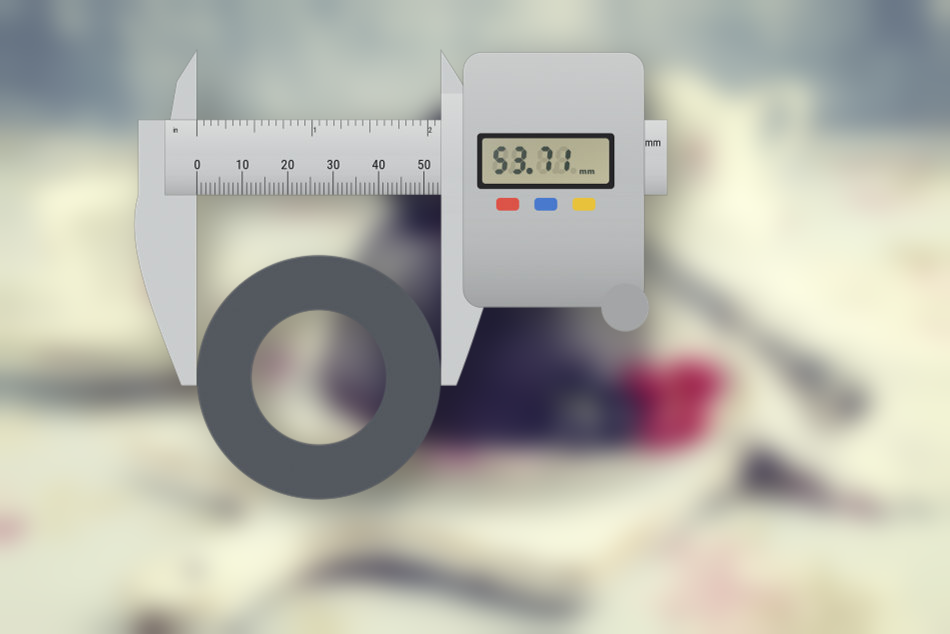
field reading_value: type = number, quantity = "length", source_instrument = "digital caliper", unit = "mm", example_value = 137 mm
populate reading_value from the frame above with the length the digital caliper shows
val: 53.71 mm
